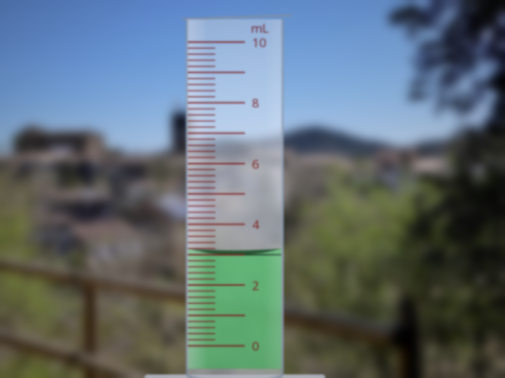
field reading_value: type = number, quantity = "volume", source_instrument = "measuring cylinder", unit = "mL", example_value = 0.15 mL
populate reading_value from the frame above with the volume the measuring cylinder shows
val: 3 mL
